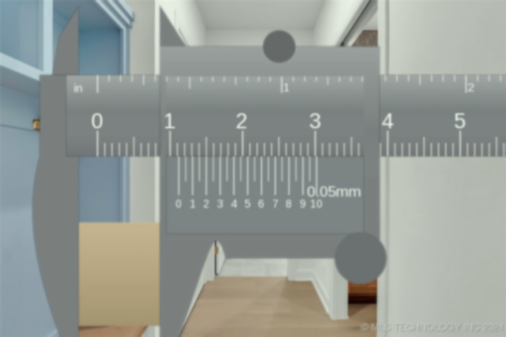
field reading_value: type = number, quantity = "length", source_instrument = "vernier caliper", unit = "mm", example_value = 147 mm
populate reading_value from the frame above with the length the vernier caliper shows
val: 11.2 mm
